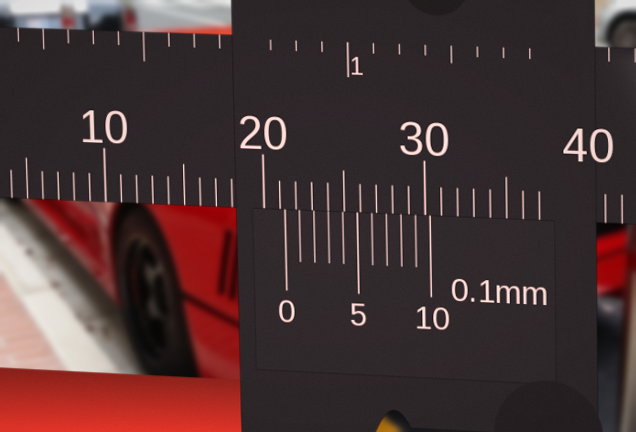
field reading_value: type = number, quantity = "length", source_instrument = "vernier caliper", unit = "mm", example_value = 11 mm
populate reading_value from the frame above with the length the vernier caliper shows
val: 21.3 mm
